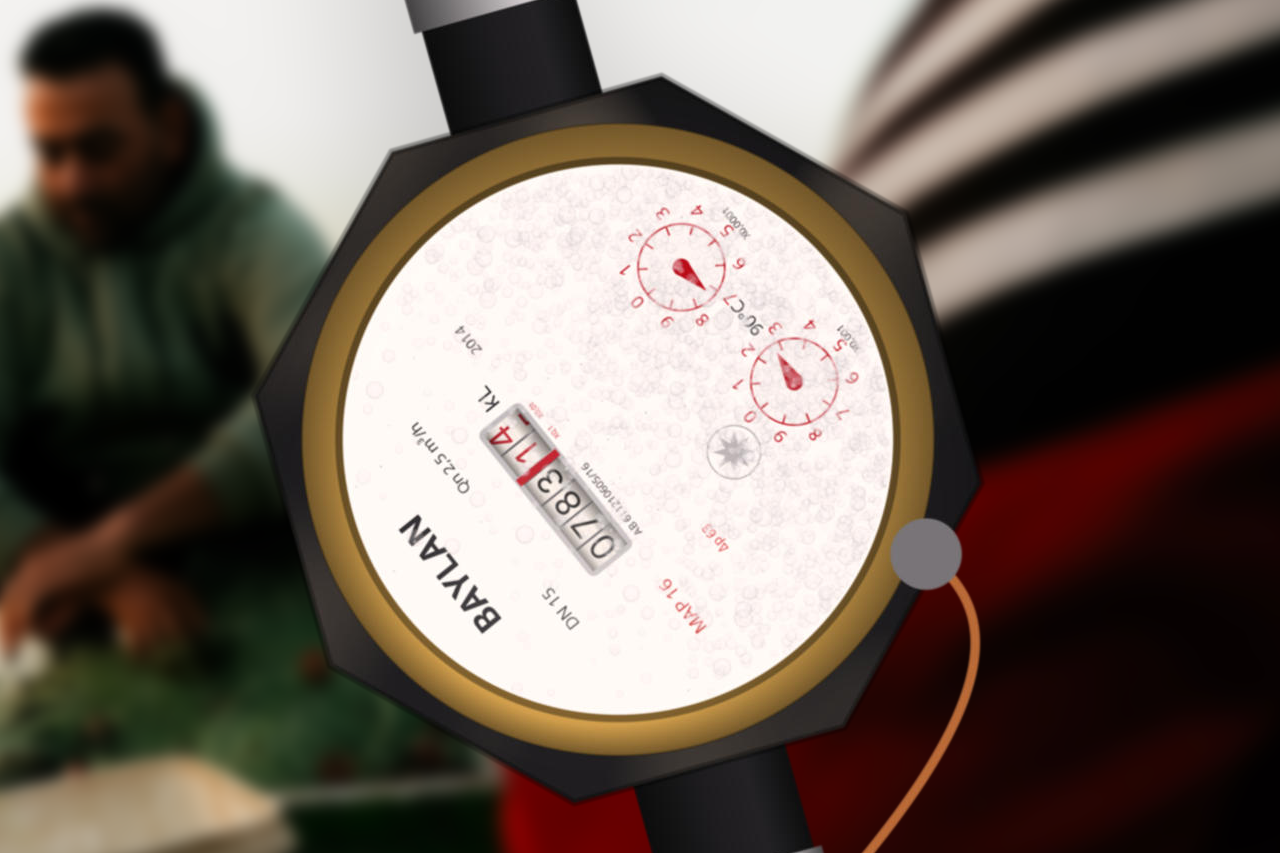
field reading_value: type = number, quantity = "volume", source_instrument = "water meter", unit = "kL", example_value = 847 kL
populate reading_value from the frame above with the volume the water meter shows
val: 783.1427 kL
